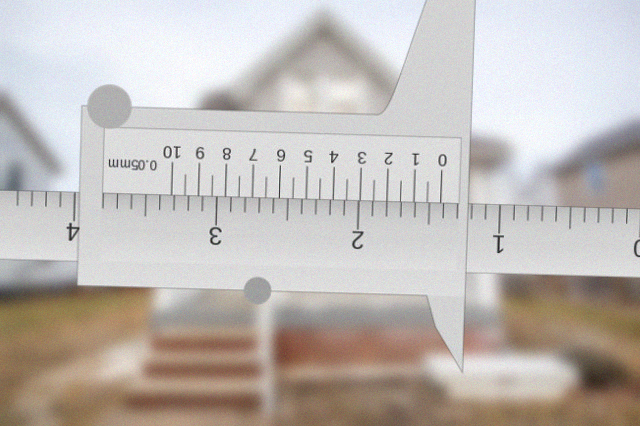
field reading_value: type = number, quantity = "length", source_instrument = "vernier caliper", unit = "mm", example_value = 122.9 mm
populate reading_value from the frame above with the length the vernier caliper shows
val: 14.2 mm
